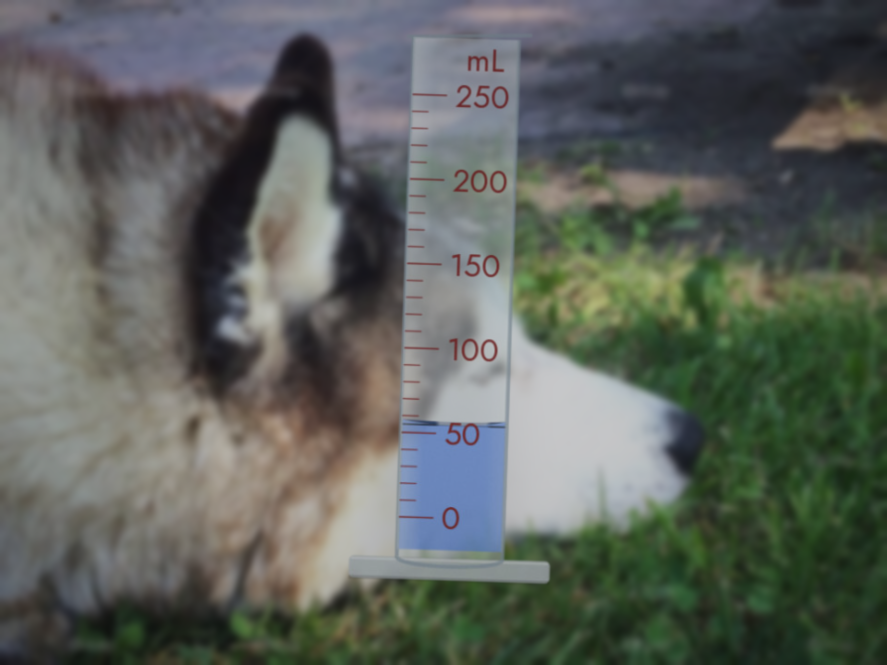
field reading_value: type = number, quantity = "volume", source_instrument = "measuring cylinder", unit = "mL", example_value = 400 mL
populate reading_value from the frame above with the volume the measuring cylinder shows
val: 55 mL
